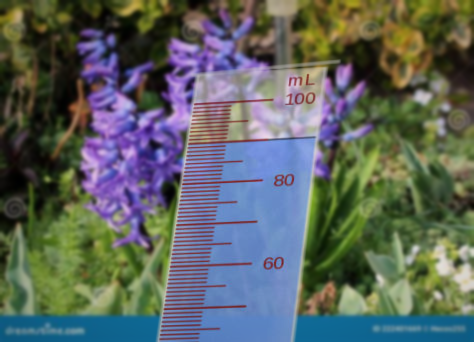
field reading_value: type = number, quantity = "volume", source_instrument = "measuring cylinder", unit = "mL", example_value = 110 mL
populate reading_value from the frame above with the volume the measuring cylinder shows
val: 90 mL
